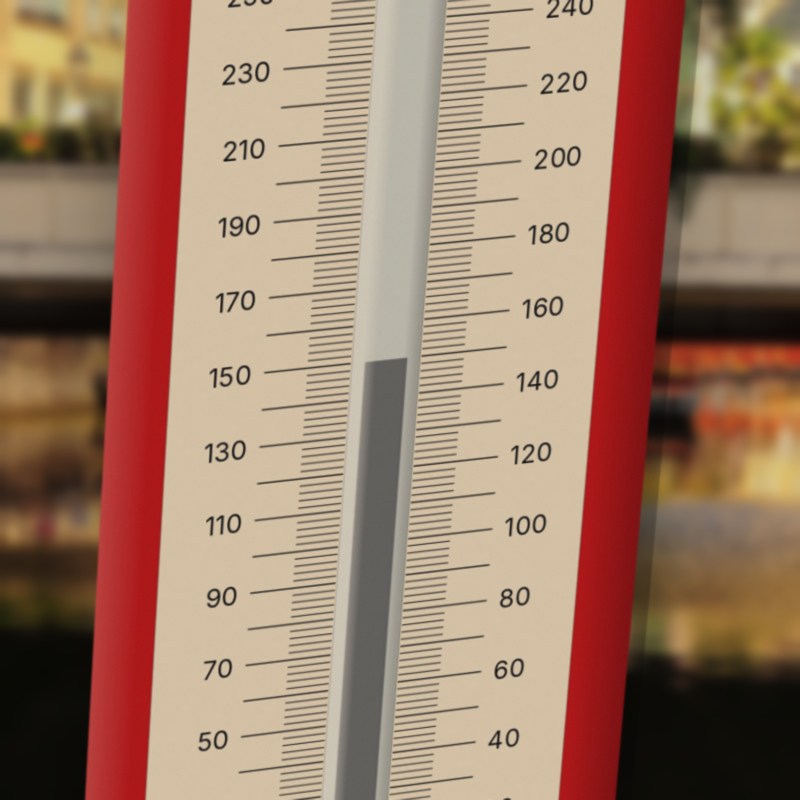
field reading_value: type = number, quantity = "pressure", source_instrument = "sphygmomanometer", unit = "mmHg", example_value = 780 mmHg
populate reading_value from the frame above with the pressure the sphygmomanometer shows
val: 150 mmHg
